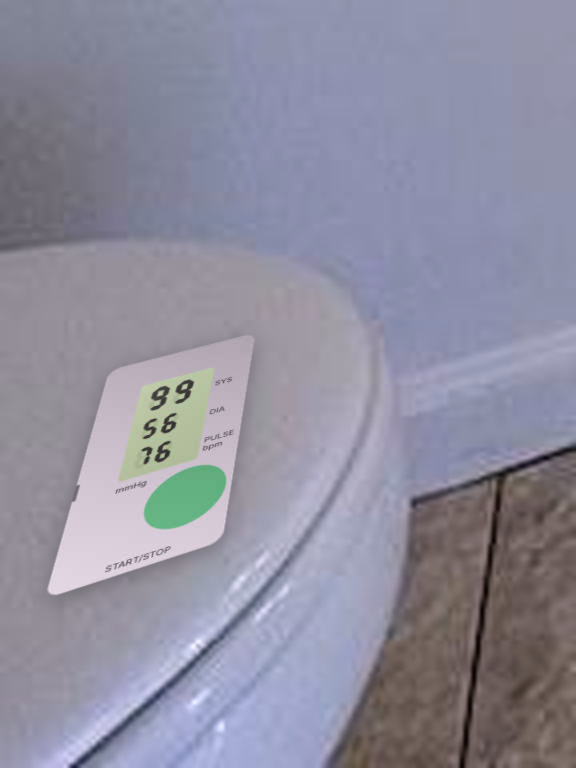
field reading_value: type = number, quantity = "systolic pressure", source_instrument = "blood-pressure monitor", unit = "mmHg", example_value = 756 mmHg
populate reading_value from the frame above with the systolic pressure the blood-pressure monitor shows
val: 99 mmHg
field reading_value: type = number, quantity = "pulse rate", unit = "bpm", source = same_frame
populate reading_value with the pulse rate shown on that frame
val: 76 bpm
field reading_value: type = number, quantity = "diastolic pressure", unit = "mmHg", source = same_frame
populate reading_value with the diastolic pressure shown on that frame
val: 56 mmHg
